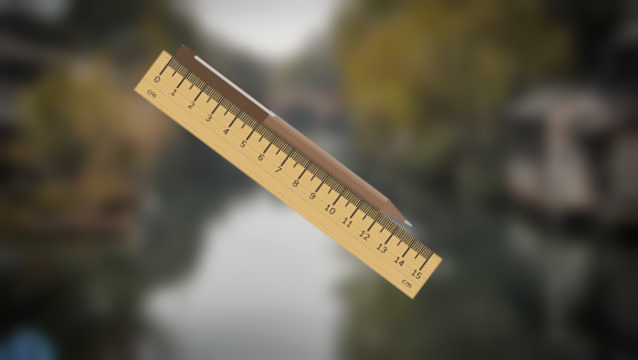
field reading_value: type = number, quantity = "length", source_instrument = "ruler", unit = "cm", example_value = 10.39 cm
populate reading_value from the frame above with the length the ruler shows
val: 13.5 cm
